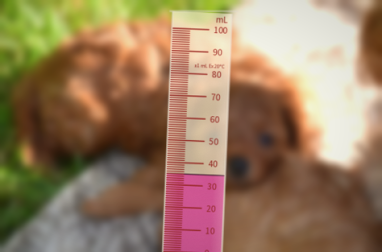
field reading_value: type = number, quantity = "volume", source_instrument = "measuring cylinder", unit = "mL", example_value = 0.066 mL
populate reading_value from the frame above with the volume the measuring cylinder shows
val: 35 mL
